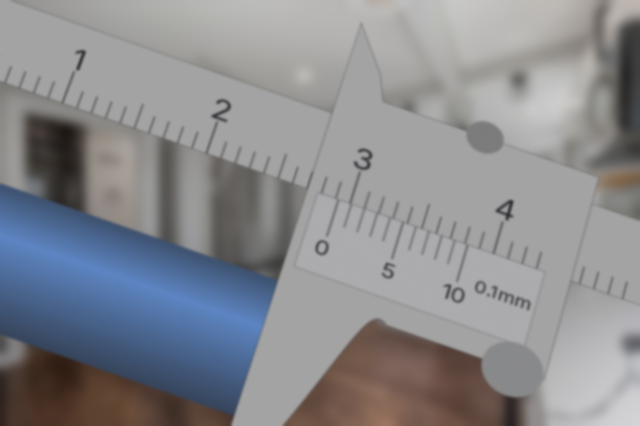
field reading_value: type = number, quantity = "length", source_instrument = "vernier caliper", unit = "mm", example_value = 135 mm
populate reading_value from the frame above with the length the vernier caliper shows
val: 29.2 mm
